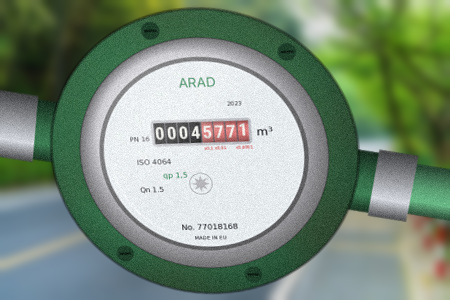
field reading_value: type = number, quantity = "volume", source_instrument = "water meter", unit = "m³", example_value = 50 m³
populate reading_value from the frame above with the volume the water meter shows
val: 4.5771 m³
